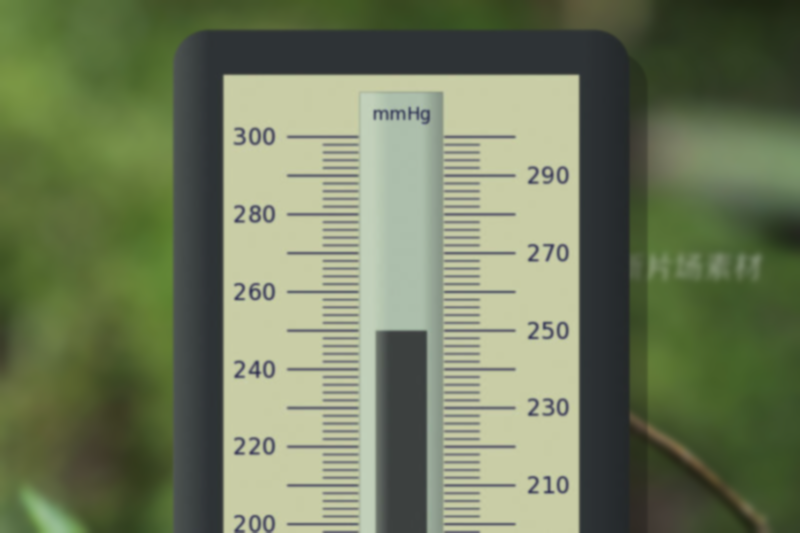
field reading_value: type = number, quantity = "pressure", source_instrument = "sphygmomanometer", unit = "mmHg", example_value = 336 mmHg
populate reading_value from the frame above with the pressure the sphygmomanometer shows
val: 250 mmHg
